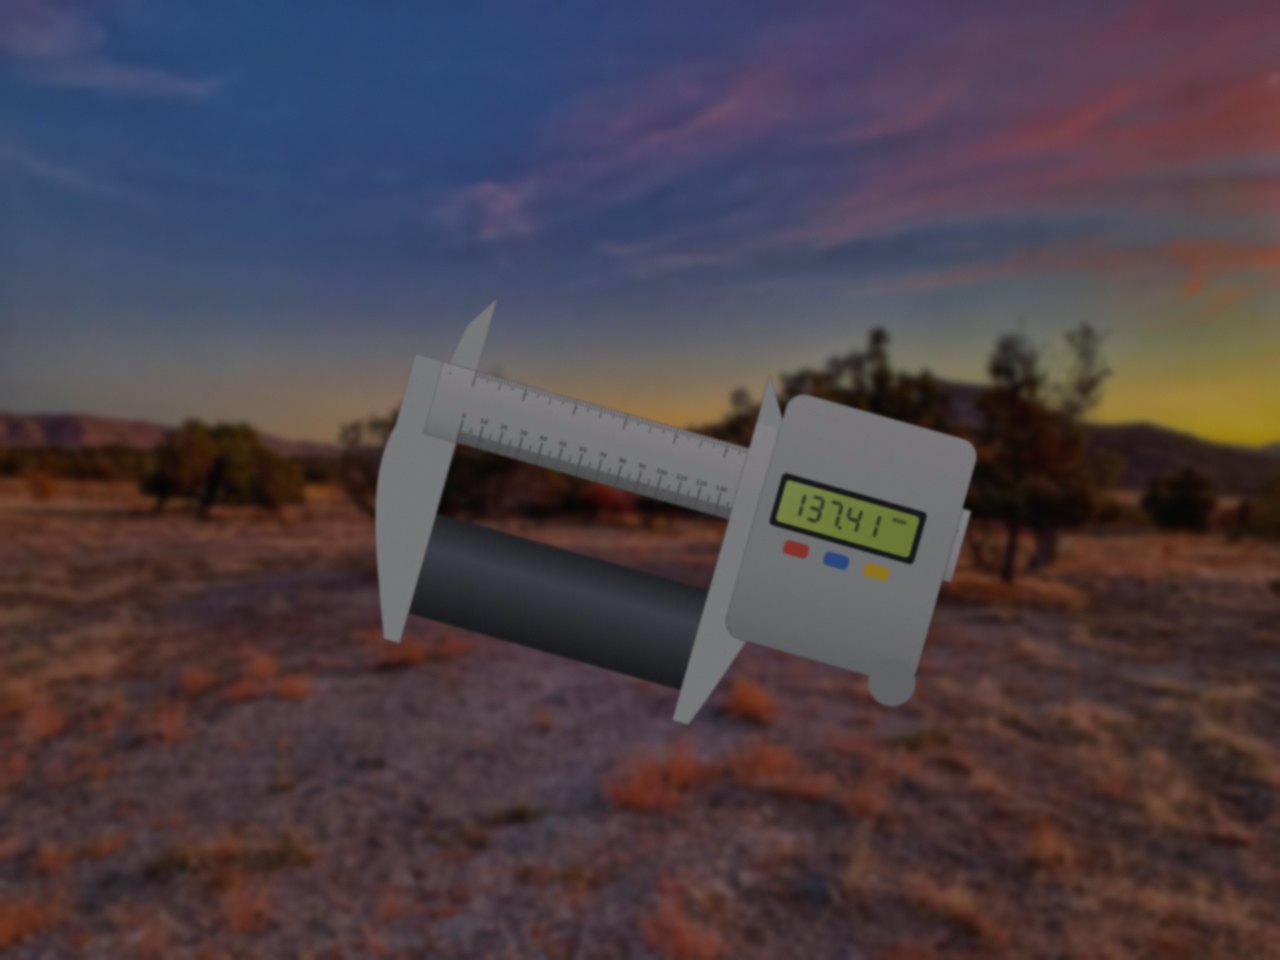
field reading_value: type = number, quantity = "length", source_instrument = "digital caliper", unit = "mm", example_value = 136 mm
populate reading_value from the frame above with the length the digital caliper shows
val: 137.41 mm
